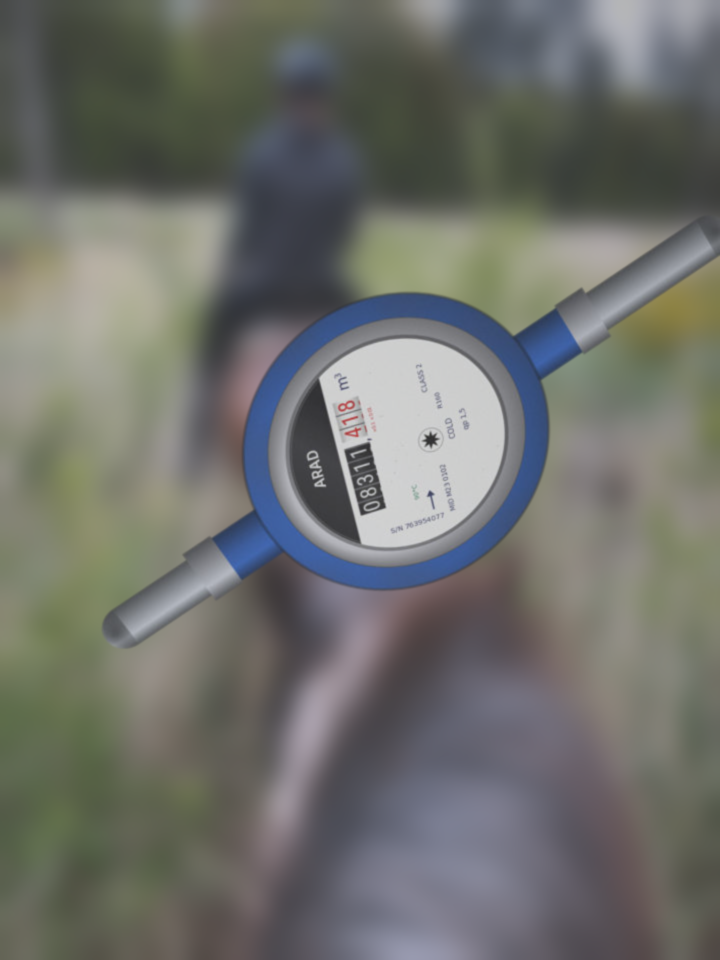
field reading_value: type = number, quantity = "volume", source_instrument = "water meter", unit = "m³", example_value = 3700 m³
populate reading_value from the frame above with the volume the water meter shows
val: 8311.418 m³
